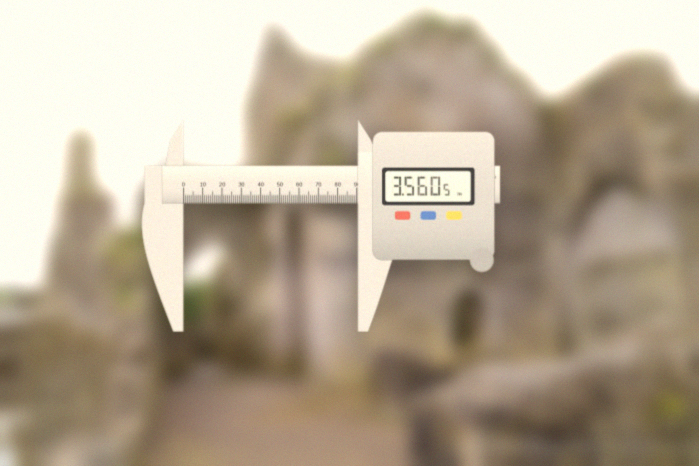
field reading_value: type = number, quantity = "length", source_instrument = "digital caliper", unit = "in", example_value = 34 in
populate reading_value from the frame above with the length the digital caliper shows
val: 3.5605 in
